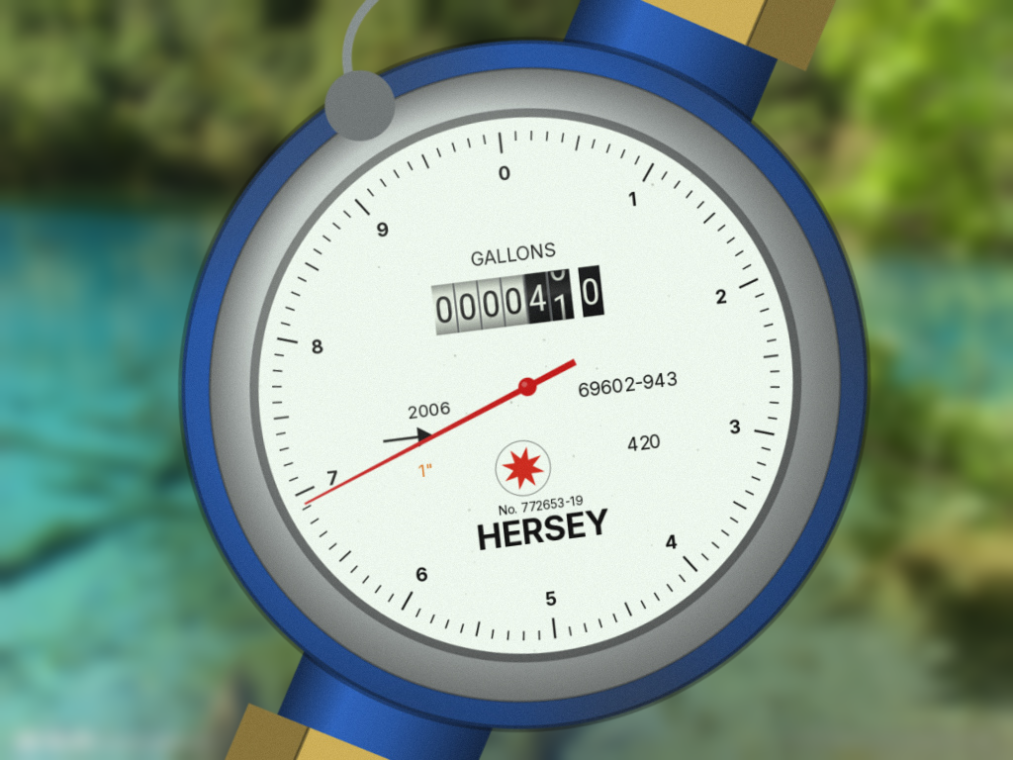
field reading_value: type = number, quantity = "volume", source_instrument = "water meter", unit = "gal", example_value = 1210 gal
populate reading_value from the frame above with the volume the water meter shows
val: 406.9 gal
